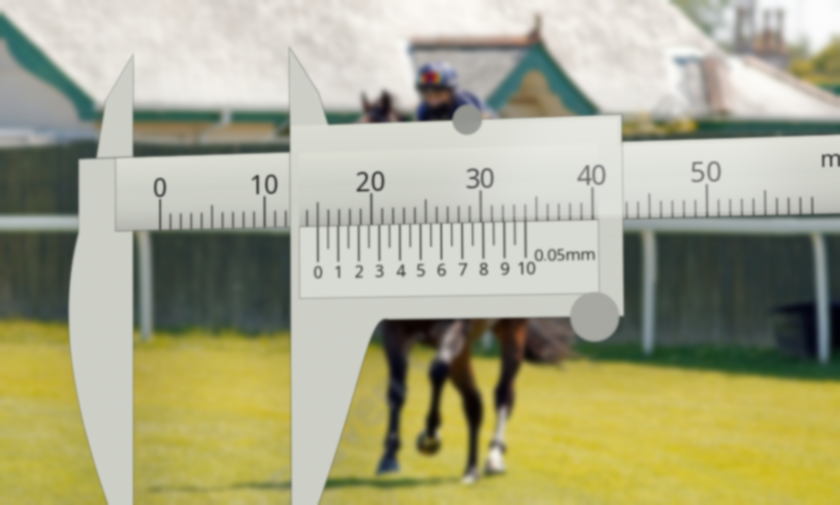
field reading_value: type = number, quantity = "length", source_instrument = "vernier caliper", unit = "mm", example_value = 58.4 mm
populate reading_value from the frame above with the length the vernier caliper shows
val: 15.0 mm
